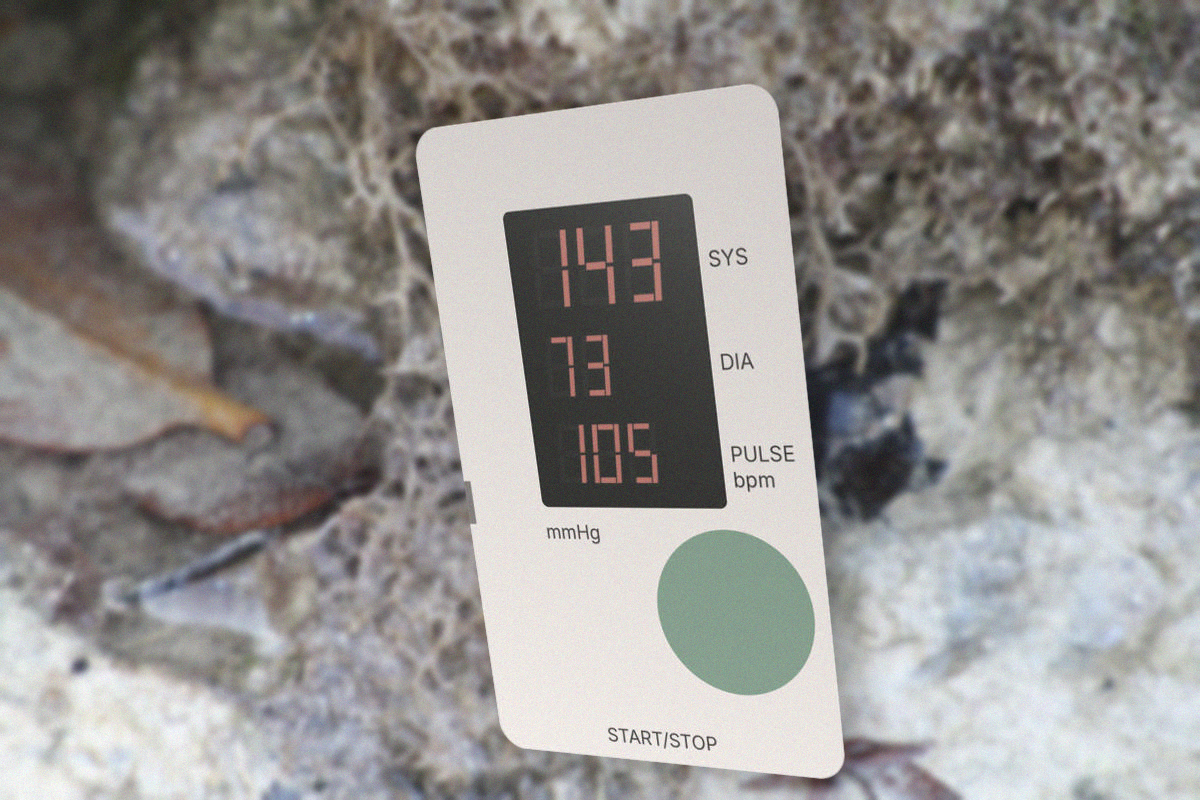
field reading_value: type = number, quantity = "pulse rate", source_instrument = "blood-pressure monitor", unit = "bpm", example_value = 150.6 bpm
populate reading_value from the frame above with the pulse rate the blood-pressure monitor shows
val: 105 bpm
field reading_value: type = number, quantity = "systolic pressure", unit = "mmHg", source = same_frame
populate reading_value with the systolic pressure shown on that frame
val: 143 mmHg
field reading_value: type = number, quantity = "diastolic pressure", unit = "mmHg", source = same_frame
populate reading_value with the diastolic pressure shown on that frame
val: 73 mmHg
